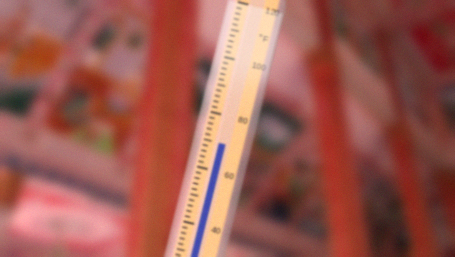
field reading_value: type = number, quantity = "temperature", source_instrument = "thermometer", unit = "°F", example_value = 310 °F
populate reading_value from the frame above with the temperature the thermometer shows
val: 70 °F
